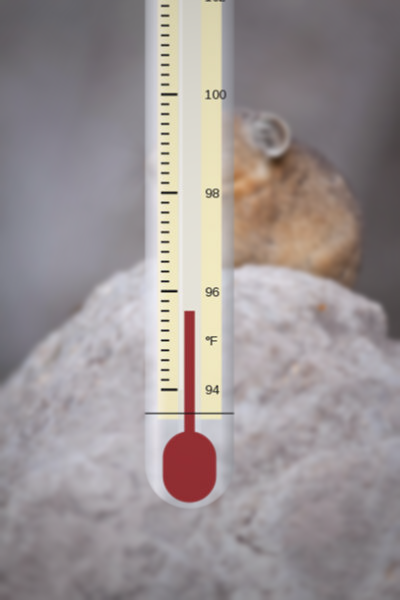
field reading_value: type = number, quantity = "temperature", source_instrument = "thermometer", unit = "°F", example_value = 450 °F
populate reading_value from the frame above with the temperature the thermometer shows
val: 95.6 °F
